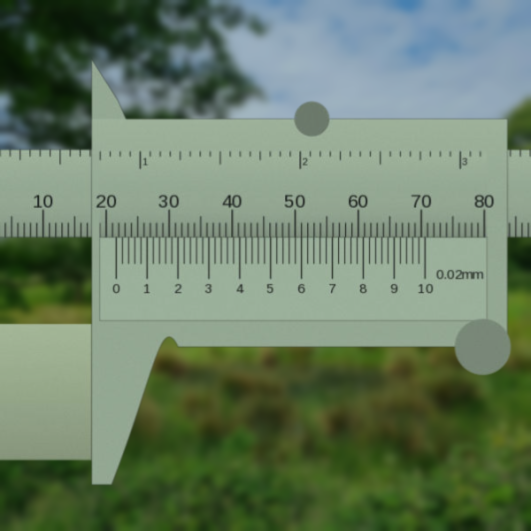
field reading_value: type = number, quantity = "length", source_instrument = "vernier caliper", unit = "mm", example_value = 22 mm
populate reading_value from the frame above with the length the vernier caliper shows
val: 21.6 mm
